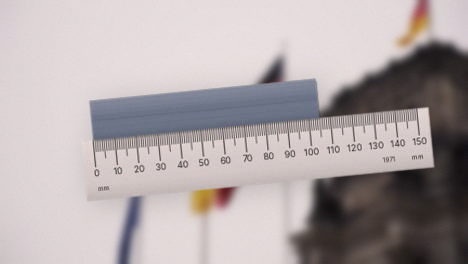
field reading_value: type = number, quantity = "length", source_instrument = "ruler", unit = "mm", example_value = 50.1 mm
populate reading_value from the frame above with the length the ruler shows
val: 105 mm
